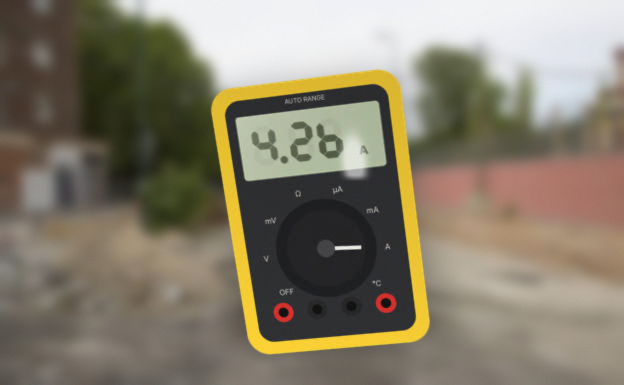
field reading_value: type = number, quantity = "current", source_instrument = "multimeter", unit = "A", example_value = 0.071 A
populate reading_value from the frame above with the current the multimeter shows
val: 4.26 A
